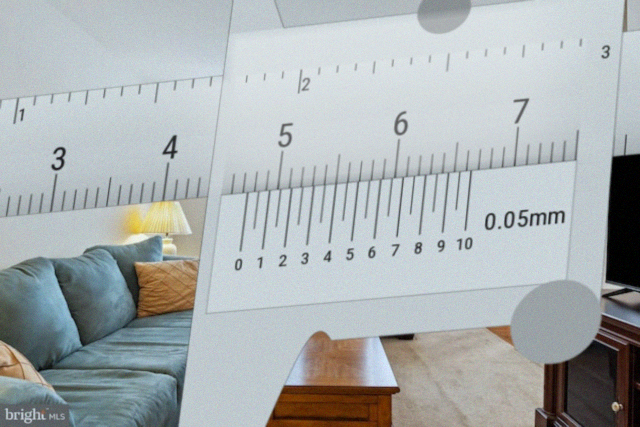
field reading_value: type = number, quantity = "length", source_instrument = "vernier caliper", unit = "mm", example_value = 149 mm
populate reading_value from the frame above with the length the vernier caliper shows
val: 47.4 mm
